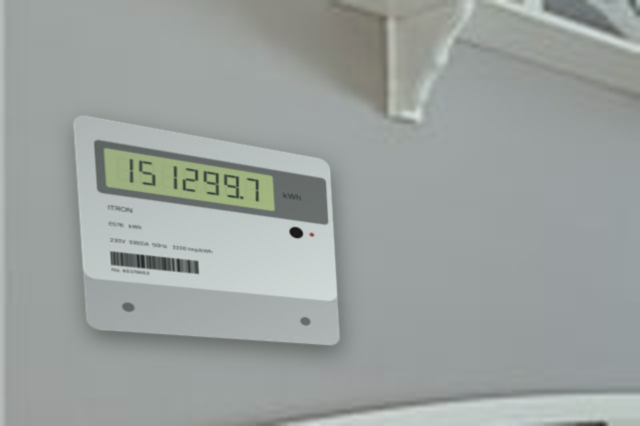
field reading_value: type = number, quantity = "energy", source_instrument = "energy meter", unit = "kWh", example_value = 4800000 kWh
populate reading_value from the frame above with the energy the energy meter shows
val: 151299.7 kWh
